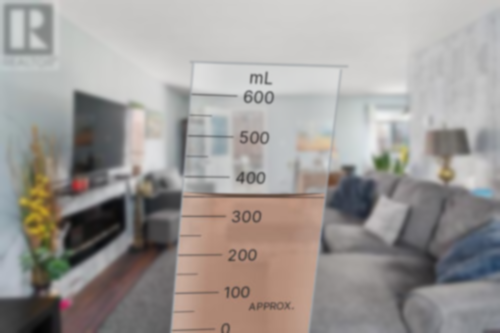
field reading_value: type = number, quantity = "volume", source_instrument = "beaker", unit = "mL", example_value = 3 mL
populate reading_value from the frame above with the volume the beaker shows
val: 350 mL
